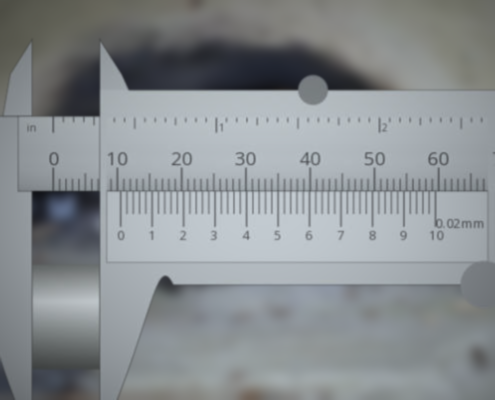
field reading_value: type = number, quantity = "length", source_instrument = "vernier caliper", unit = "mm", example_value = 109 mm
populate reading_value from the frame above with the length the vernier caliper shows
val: 10.5 mm
